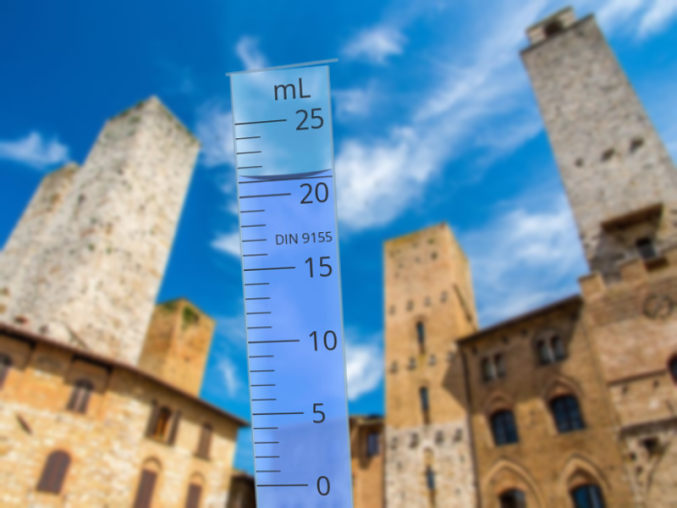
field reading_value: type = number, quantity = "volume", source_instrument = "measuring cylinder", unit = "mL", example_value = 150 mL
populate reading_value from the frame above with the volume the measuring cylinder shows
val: 21 mL
